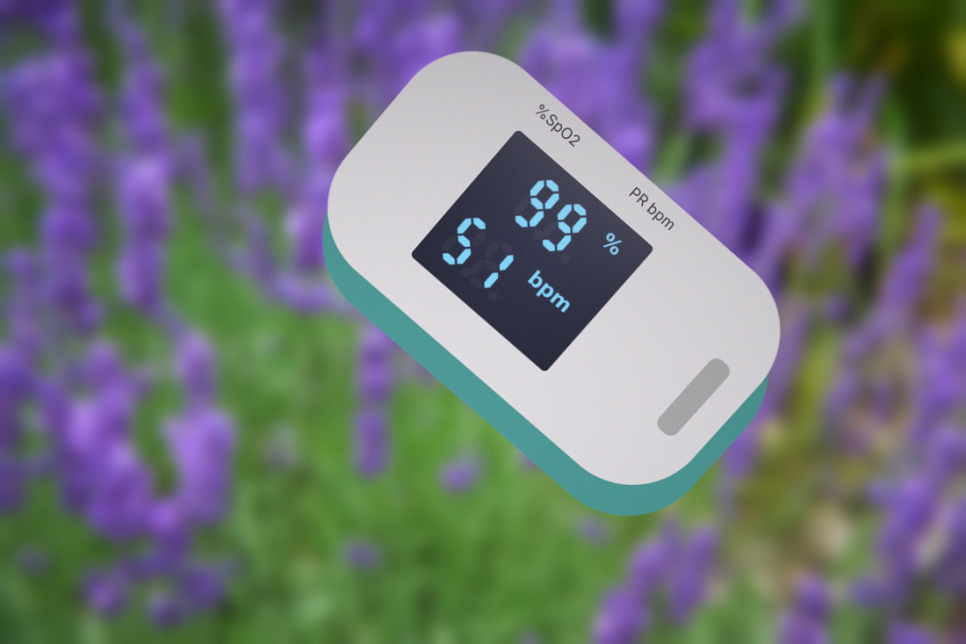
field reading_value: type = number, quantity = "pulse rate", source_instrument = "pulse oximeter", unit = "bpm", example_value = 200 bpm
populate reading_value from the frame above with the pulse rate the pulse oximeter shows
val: 51 bpm
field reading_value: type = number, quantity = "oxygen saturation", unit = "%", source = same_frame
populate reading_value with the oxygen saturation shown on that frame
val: 99 %
